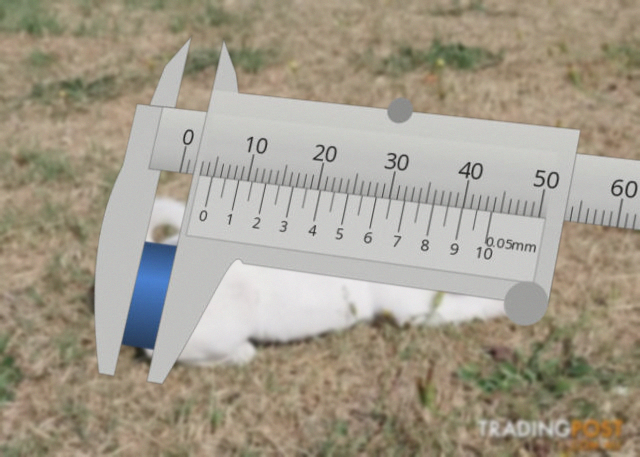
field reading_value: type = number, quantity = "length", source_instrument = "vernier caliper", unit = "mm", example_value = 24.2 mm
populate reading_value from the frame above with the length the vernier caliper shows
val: 4.8 mm
